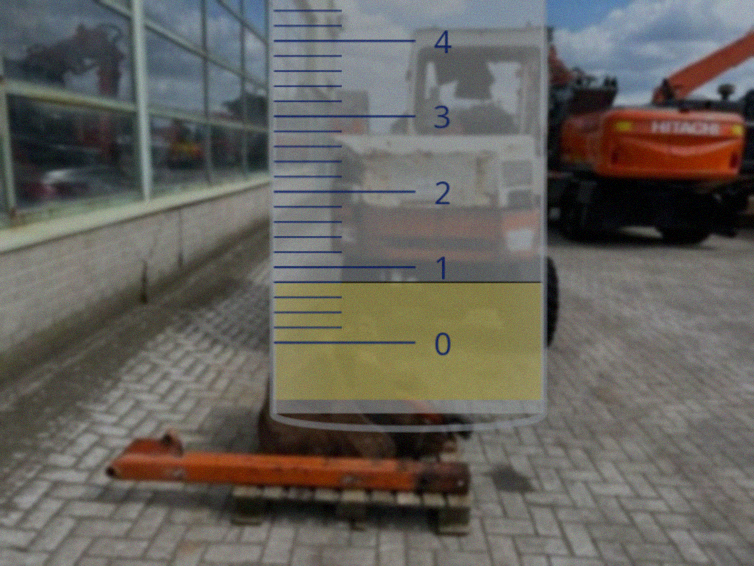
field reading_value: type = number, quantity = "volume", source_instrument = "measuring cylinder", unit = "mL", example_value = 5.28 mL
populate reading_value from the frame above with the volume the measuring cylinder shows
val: 0.8 mL
